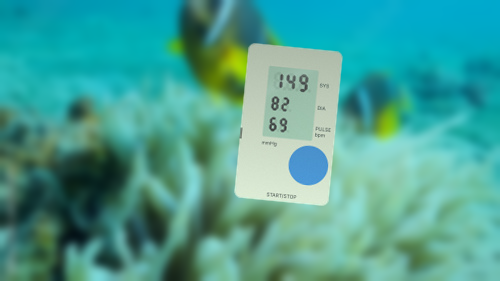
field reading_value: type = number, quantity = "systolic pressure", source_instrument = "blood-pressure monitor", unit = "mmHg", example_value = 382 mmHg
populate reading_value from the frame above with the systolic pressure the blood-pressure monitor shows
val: 149 mmHg
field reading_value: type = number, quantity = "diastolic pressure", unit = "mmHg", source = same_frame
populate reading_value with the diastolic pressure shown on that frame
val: 82 mmHg
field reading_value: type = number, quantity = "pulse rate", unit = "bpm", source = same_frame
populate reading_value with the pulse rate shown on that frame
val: 69 bpm
